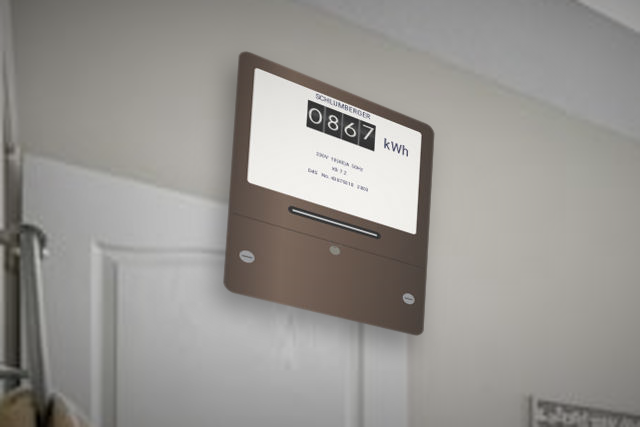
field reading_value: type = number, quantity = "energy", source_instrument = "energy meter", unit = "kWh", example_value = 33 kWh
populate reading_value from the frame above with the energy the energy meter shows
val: 867 kWh
